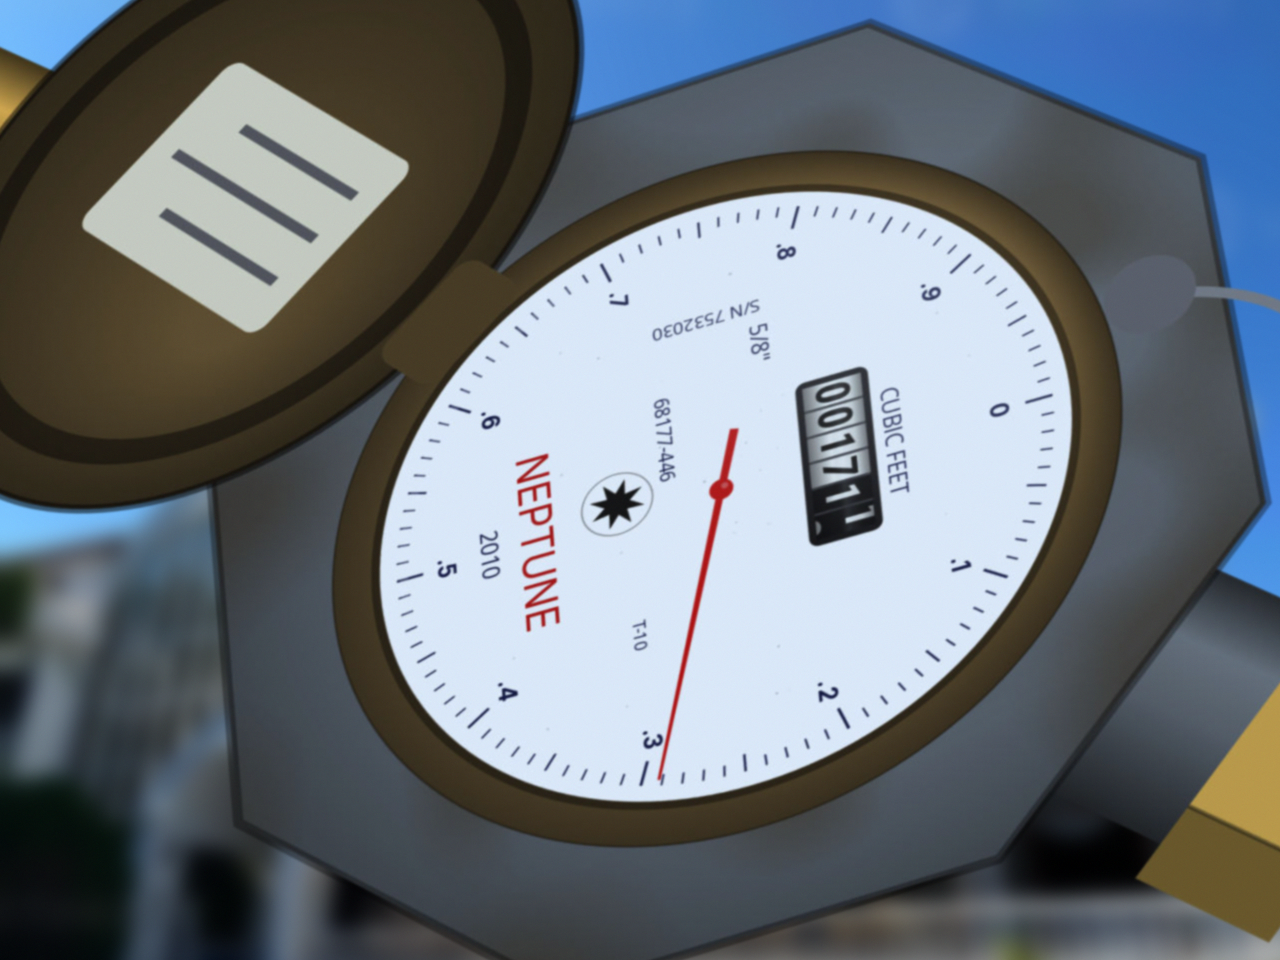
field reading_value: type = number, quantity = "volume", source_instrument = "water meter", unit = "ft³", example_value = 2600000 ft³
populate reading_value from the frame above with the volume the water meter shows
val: 1711.29 ft³
